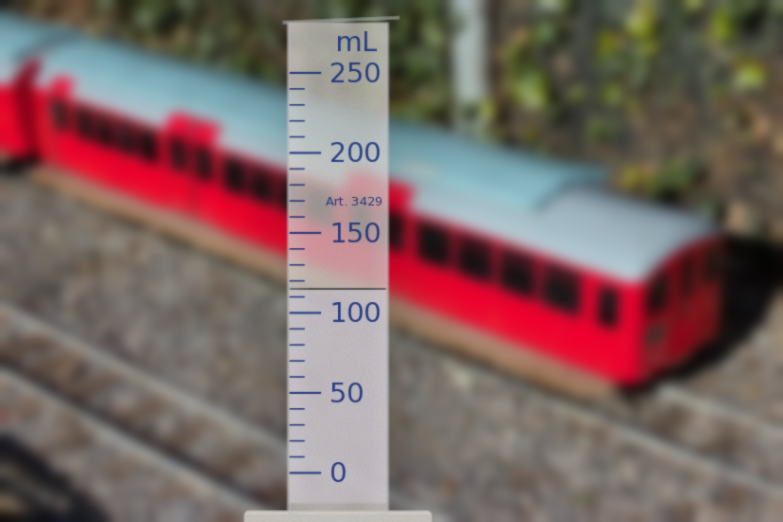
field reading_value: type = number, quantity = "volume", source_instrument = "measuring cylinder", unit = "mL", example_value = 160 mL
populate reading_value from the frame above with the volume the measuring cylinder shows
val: 115 mL
